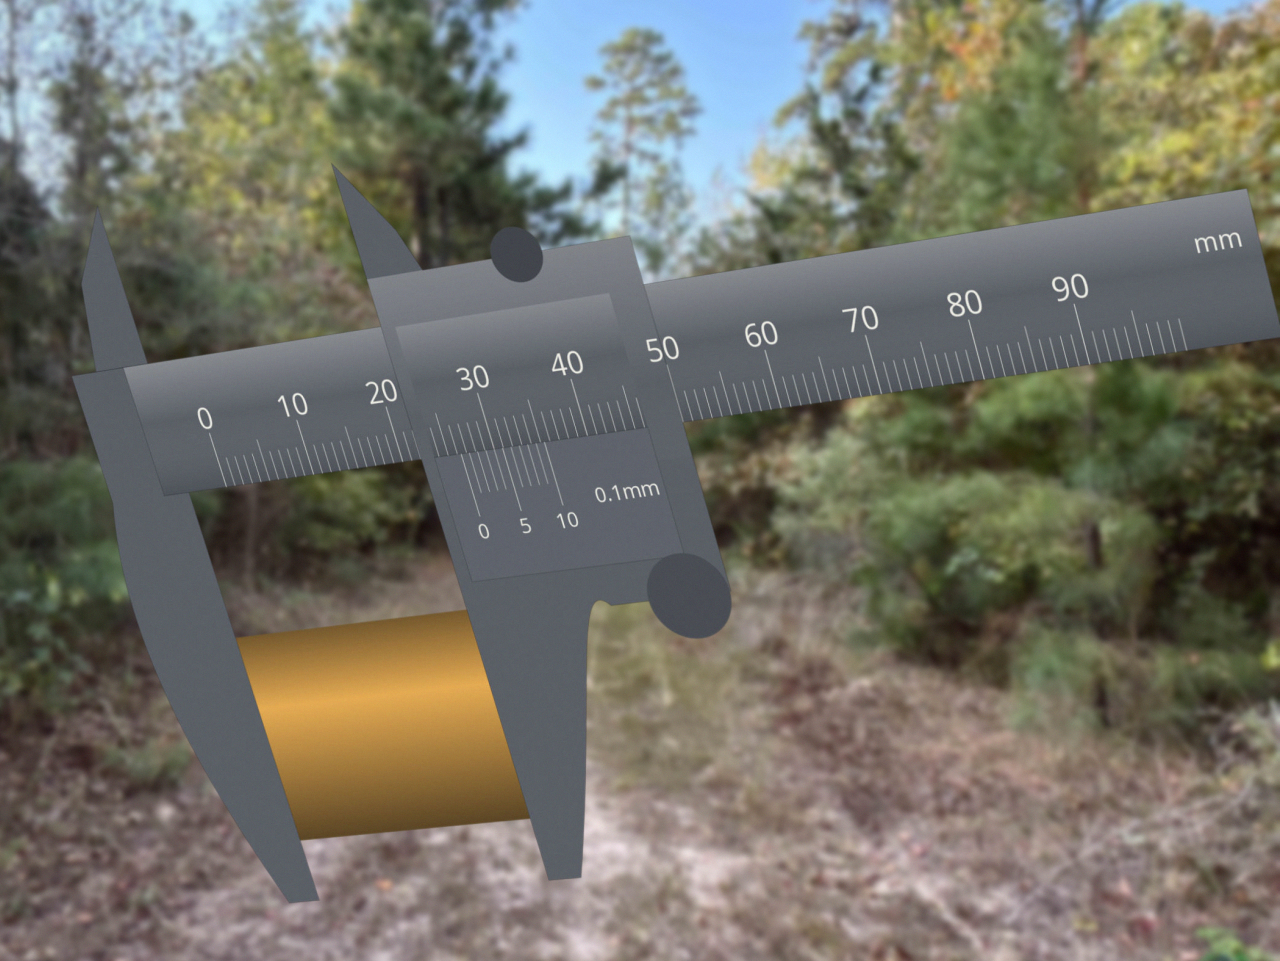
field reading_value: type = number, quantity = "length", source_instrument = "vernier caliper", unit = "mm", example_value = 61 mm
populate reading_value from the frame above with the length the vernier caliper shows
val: 26.4 mm
